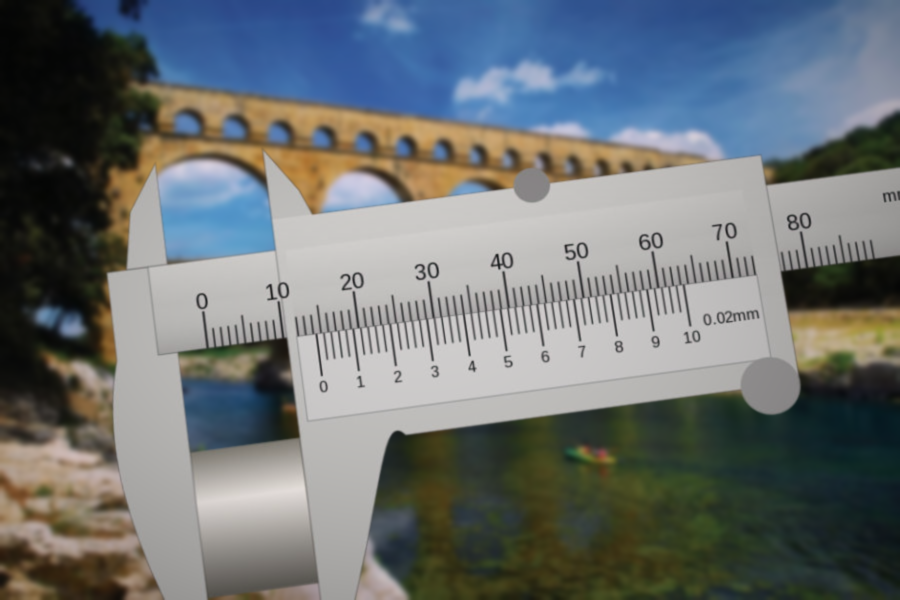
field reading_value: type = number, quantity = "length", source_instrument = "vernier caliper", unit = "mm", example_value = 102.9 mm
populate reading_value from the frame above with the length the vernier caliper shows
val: 14.4 mm
